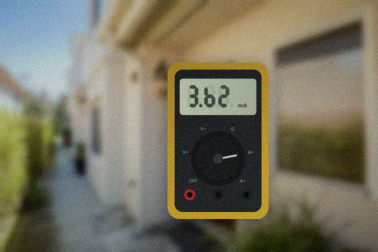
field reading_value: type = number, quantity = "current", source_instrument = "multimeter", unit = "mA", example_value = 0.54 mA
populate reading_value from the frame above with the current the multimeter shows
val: 3.62 mA
